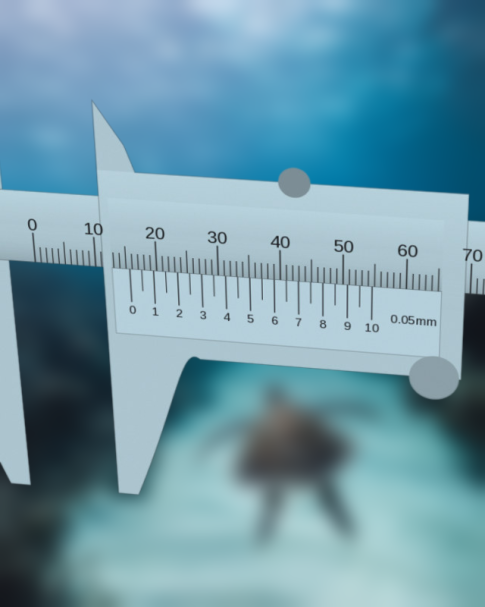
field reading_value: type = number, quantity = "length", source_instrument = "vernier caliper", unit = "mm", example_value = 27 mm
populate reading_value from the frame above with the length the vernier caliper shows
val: 15.6 mm
